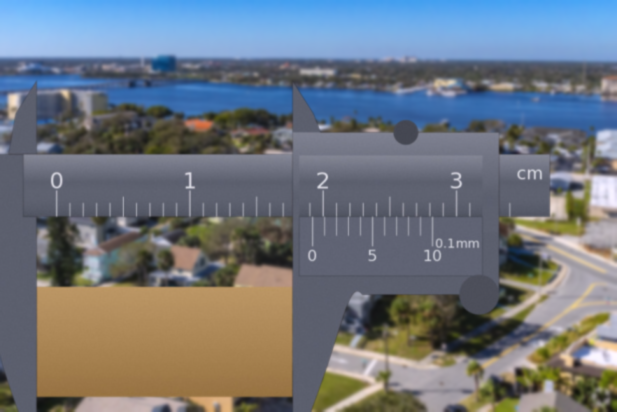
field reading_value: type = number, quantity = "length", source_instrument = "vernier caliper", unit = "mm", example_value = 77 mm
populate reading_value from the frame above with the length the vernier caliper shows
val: 19.2 mm
